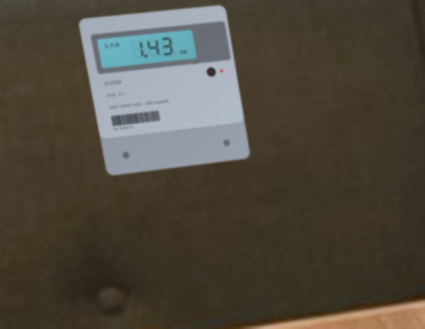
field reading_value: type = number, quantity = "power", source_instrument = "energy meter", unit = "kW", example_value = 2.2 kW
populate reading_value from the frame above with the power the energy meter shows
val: 1.43 kW
